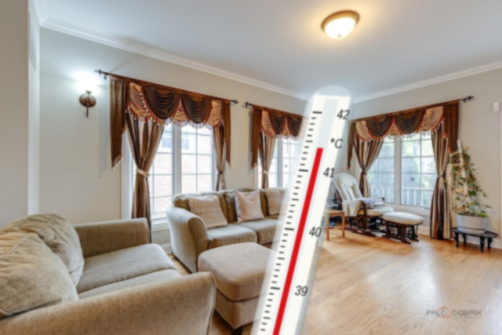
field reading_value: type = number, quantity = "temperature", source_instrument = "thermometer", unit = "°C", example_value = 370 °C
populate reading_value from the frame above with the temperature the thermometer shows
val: 41.4 °C
